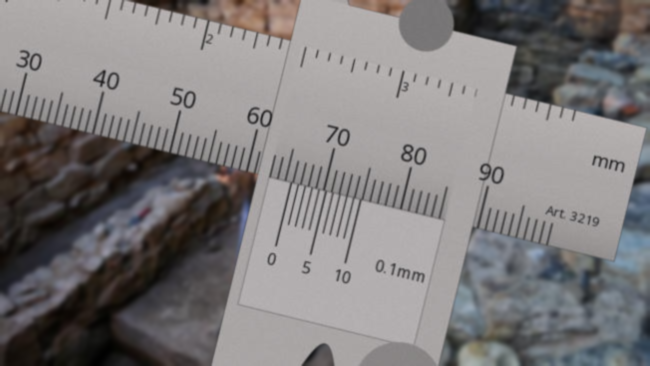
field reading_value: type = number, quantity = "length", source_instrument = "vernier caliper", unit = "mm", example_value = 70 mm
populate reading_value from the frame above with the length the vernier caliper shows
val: 65.8 mm
